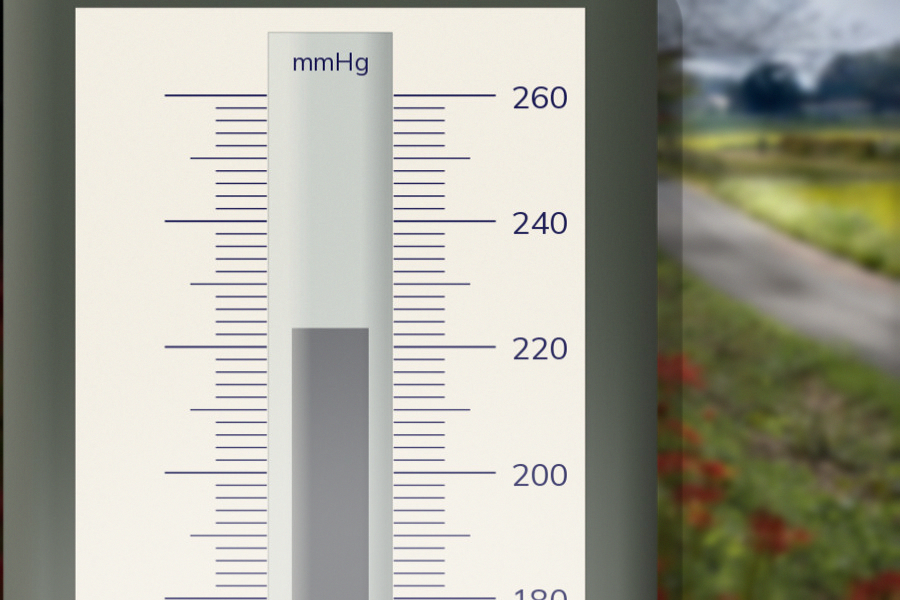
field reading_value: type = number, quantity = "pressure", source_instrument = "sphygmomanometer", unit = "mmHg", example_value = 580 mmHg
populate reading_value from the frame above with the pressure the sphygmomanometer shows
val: 223 mmHg
